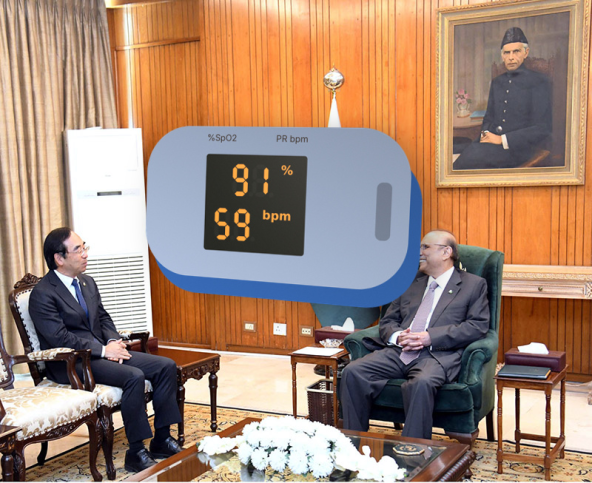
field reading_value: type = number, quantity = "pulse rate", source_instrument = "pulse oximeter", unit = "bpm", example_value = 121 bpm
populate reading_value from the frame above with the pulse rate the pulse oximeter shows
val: 59 bpm
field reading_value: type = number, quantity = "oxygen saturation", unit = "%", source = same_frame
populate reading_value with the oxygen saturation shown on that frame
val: 91 %
